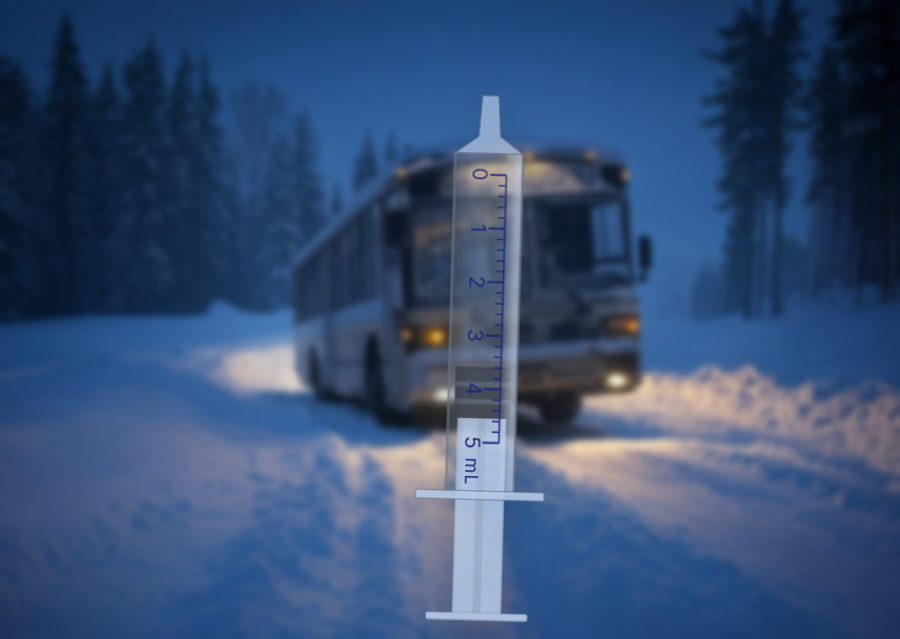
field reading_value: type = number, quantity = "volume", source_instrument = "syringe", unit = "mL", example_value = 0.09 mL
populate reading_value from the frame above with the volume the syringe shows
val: 3.6 mL
